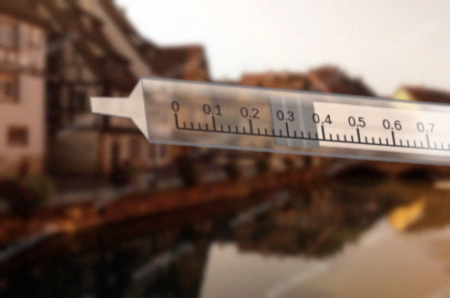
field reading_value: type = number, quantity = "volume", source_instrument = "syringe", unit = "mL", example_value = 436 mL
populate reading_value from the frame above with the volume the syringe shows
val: 0.26 mL
